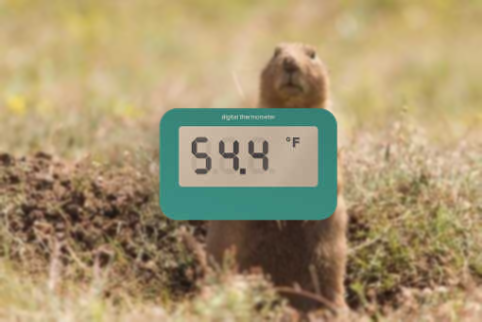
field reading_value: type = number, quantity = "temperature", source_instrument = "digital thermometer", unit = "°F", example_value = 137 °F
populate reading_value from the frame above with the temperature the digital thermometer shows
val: 54.4 °F
